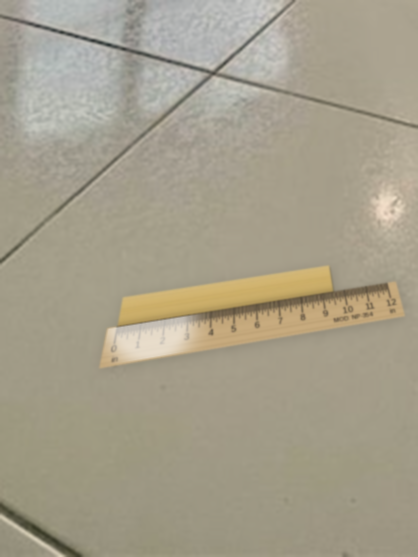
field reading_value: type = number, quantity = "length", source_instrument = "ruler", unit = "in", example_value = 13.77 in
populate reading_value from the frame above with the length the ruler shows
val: 9.5 in
